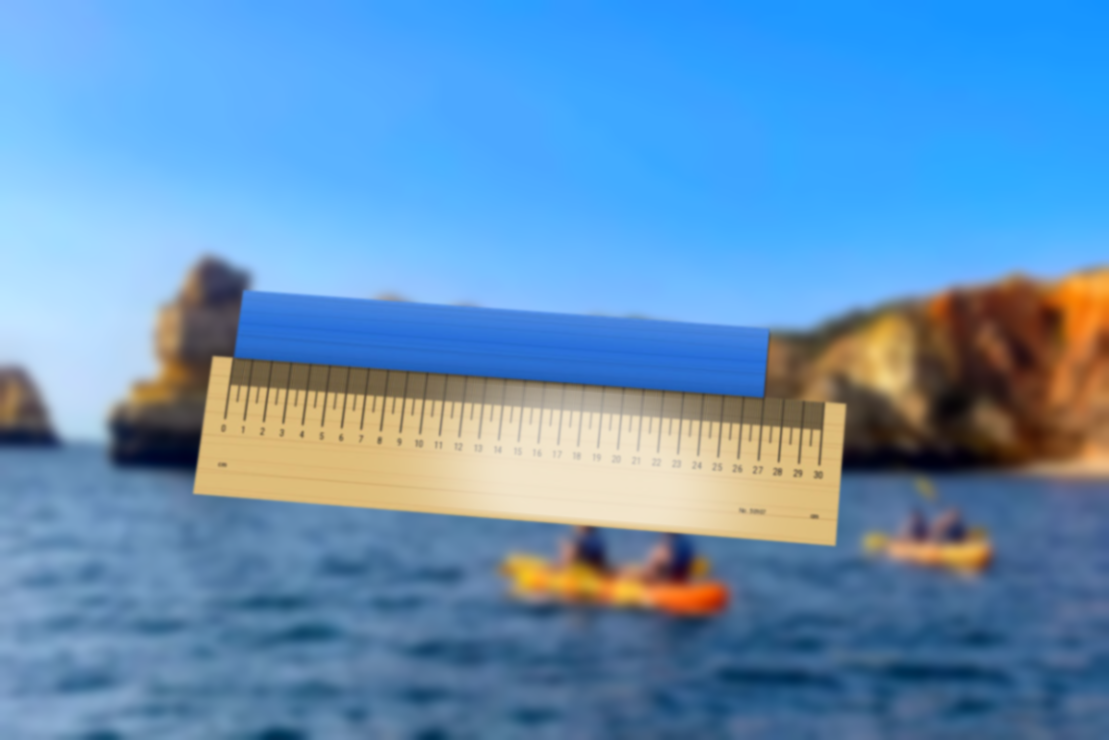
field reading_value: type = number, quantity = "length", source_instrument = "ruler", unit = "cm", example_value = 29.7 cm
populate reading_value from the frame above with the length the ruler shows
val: 27 cm
